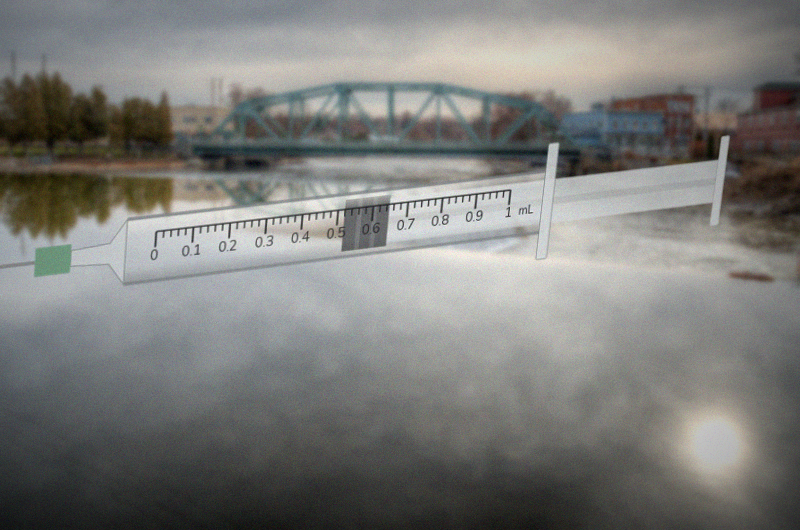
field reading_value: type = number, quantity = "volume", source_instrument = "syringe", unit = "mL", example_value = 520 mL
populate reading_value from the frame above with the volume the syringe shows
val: 0.52 mL
